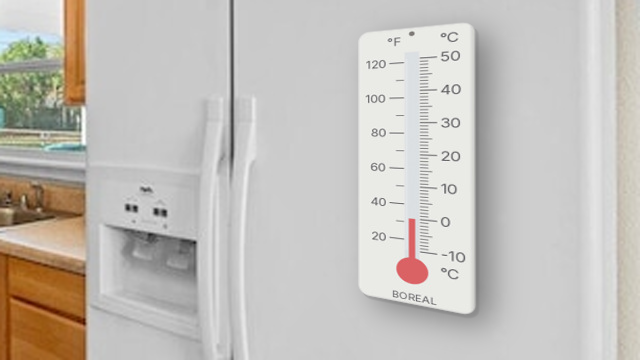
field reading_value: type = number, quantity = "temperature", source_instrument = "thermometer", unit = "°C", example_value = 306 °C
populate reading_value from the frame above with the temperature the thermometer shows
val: 0 °C
